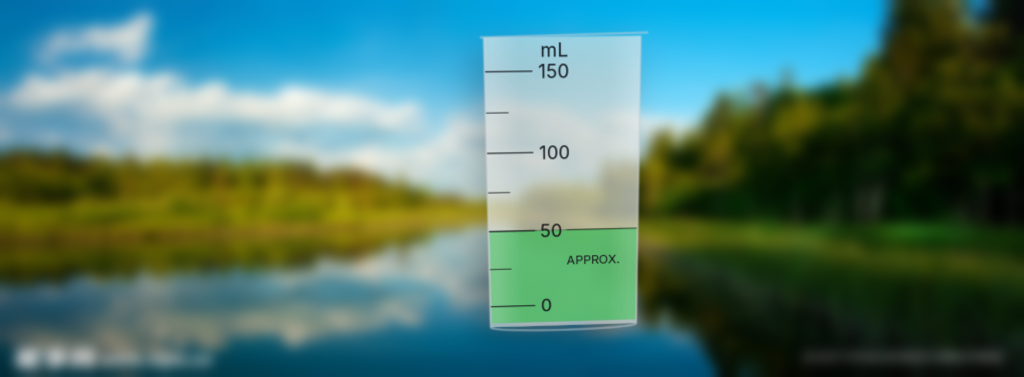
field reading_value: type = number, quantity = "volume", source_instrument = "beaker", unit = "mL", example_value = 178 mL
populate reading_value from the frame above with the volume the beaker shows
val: 50 mL
